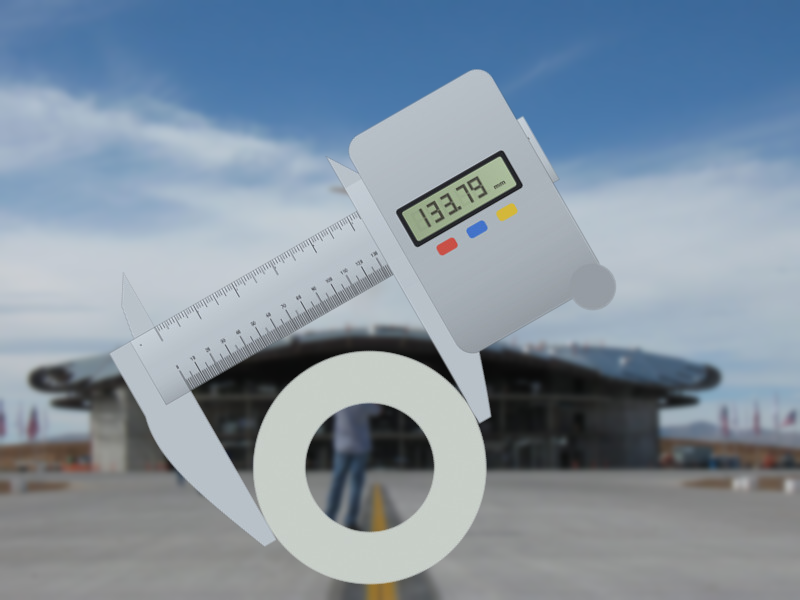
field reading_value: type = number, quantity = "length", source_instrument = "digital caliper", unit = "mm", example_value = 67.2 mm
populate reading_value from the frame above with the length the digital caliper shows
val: 133.79 mm
